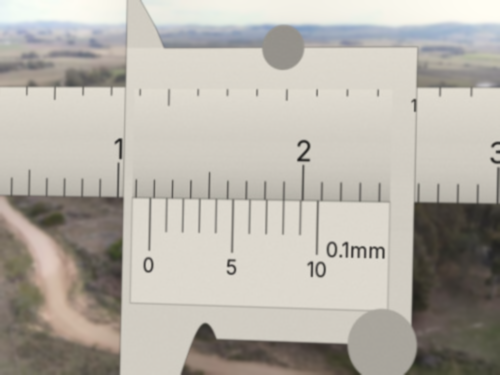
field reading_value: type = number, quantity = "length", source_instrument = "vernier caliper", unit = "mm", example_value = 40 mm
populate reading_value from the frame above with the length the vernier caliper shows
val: 11.8 mm
